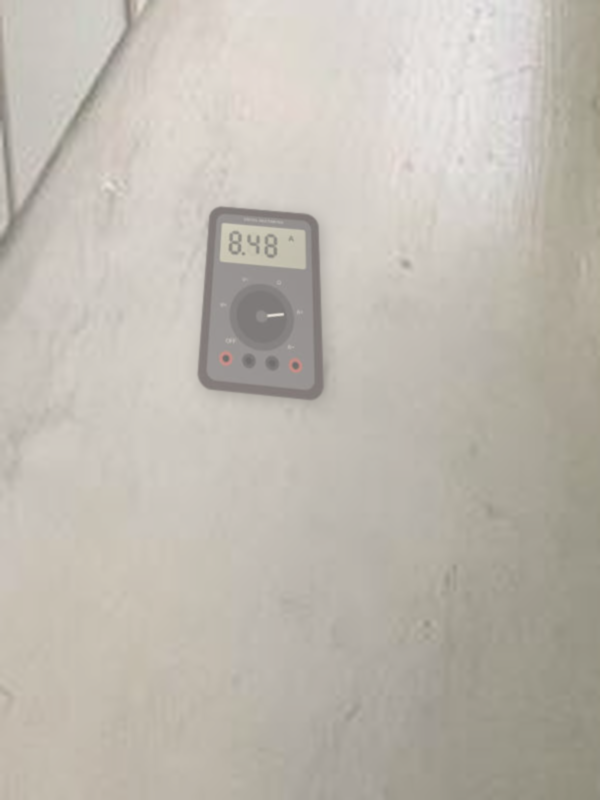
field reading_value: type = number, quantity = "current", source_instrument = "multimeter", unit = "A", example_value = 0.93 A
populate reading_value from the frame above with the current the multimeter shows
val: 8.48 A
